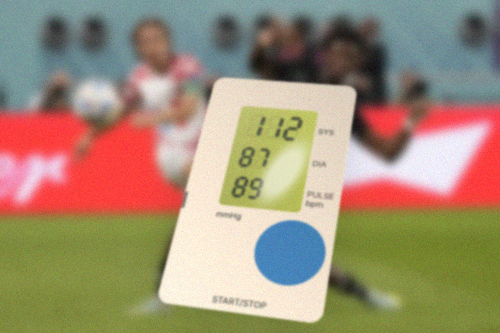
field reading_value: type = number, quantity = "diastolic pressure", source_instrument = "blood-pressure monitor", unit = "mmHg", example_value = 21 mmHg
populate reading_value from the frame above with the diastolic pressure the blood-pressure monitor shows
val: 87 mmHg
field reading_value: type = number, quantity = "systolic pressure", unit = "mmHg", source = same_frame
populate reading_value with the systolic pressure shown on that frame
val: 112 mmHg
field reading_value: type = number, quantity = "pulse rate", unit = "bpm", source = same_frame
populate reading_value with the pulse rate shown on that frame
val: 89 bpm
